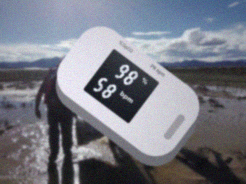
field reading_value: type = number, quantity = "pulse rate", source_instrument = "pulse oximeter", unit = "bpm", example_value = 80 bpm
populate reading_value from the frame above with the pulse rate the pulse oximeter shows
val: 58 bpm
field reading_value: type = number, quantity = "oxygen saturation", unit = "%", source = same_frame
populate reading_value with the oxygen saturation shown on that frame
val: 98 %
